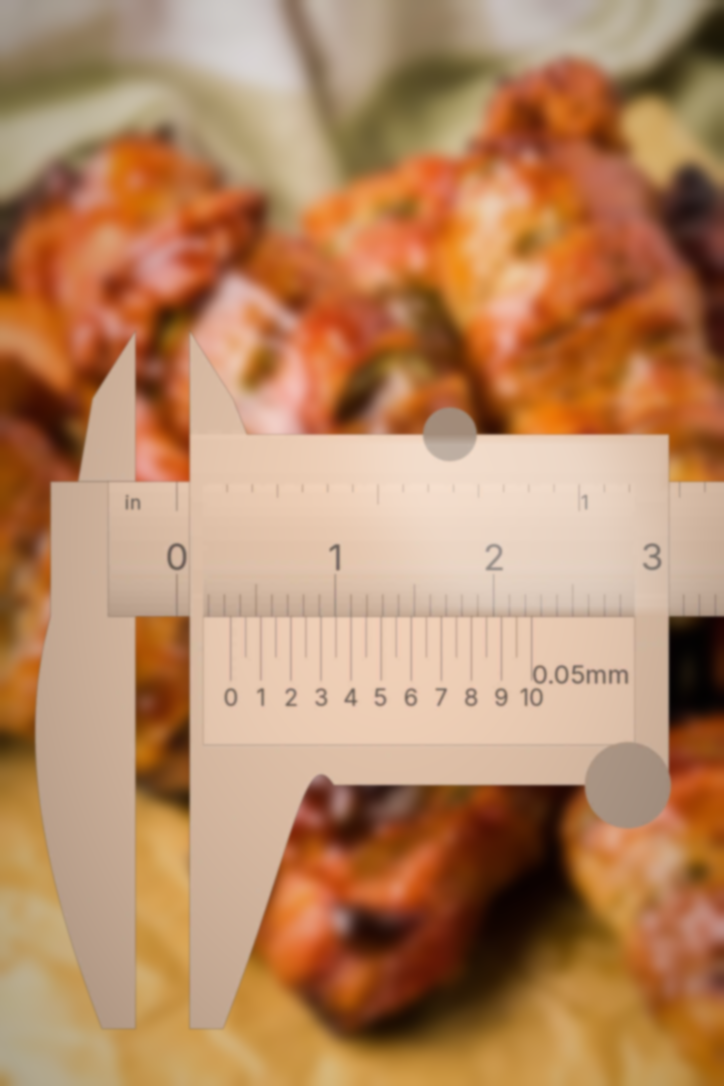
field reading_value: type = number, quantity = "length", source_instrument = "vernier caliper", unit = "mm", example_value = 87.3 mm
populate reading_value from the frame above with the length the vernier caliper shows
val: 3.4 mm
